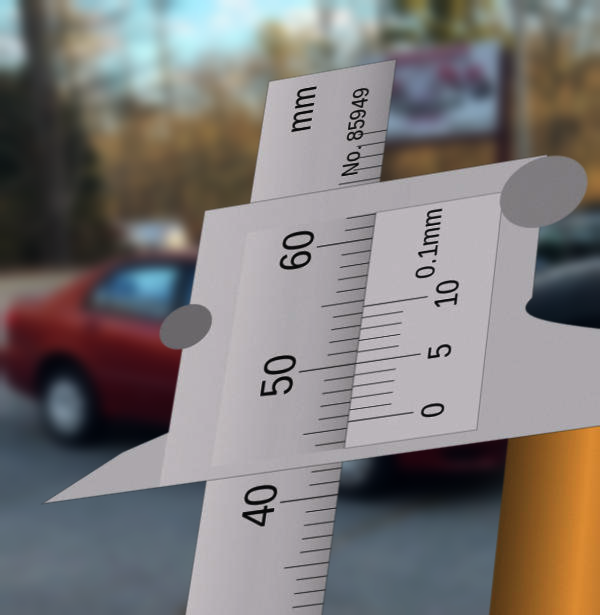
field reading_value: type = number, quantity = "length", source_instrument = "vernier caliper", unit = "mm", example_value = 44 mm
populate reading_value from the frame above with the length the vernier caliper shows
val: 45.5 mm
